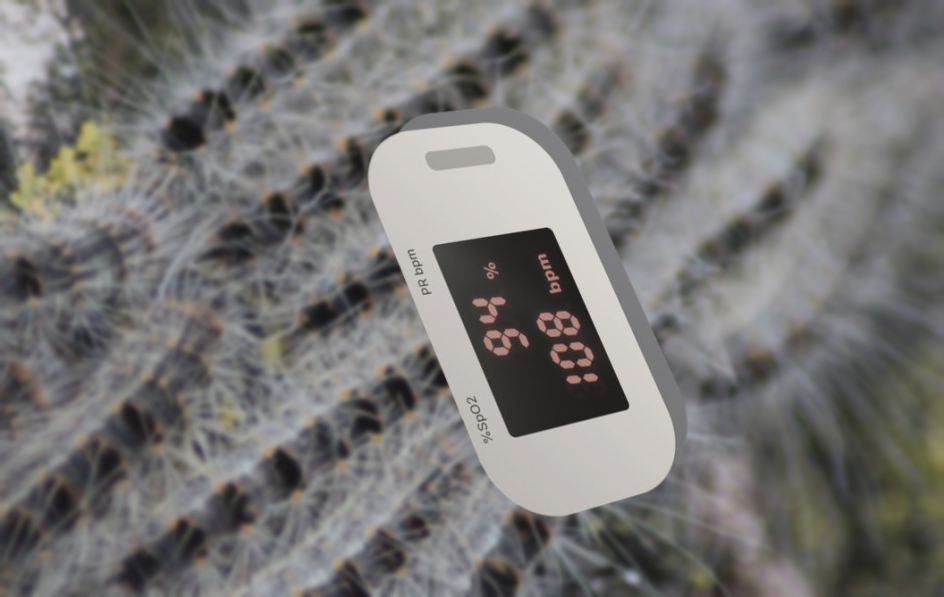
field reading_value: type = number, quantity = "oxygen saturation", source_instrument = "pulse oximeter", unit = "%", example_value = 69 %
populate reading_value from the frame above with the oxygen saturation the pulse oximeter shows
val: 94 %
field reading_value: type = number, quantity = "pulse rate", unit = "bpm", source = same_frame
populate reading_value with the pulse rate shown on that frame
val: 108 bpm
